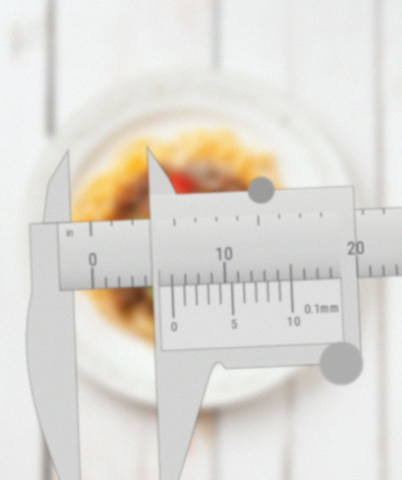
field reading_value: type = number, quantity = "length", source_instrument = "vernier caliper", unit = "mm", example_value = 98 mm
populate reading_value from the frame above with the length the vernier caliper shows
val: 6.0 mm
